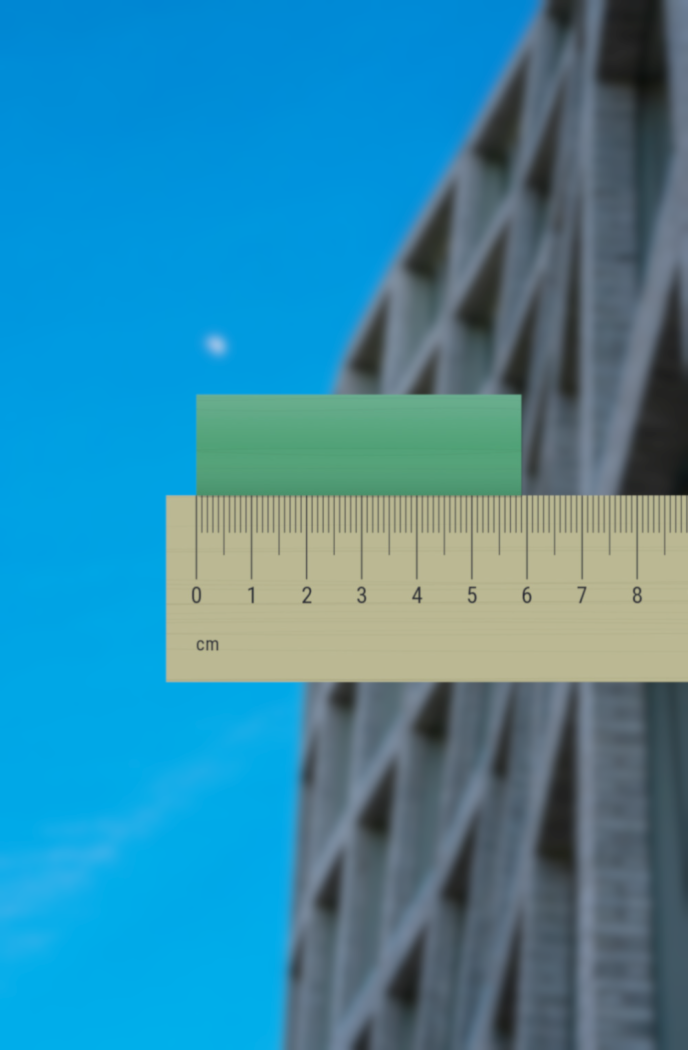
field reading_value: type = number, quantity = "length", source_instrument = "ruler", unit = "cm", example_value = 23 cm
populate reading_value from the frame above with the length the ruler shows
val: 5.9 cm
